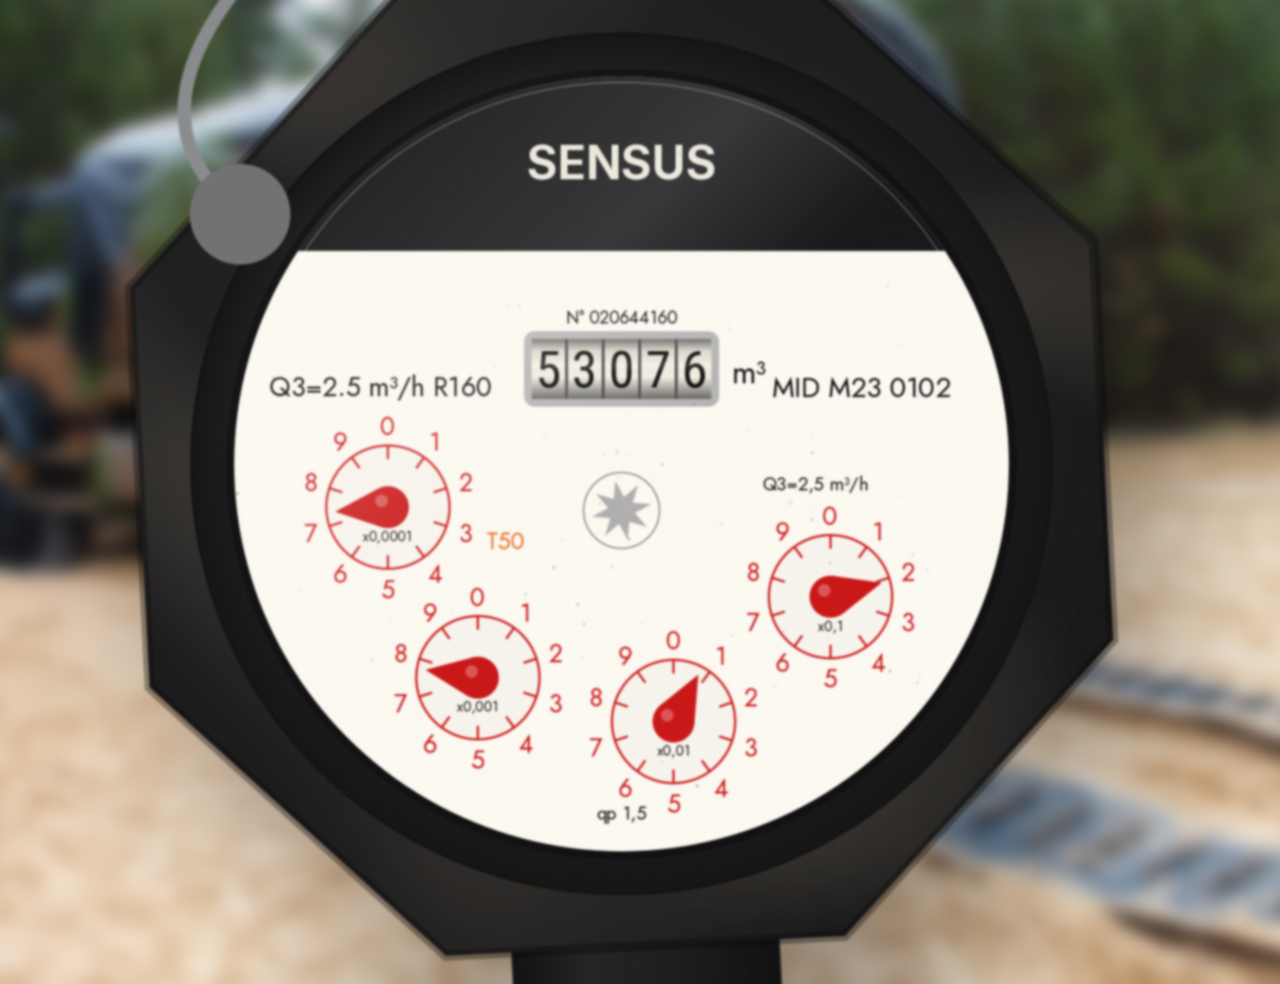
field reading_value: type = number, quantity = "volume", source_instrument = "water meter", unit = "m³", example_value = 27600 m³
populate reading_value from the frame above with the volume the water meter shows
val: 53076.2077 m³
